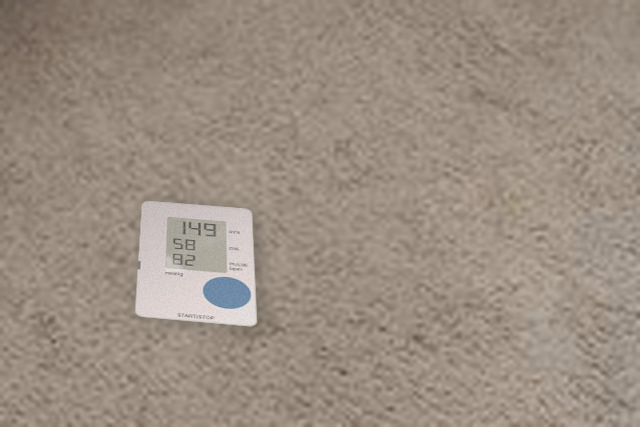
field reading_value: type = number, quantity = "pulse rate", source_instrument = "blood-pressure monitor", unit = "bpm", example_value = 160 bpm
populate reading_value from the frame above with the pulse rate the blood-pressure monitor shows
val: 82 bpm
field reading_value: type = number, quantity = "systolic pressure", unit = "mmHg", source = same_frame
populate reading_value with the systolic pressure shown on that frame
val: 149 mmHg
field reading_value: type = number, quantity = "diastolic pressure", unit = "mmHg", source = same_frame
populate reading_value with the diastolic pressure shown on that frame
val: 58 mmHg
